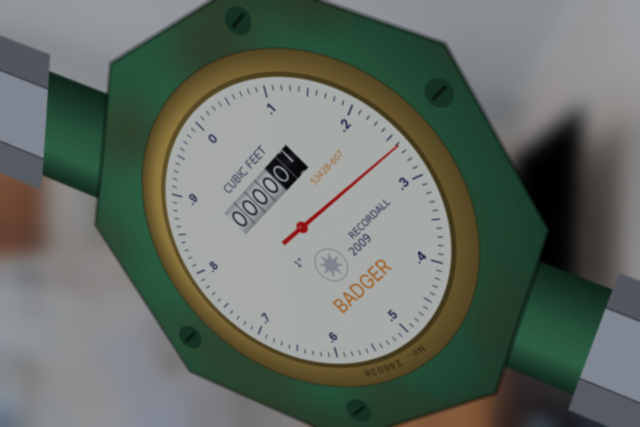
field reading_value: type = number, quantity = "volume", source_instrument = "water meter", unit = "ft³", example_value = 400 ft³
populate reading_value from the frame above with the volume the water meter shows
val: 1.26 ft³
